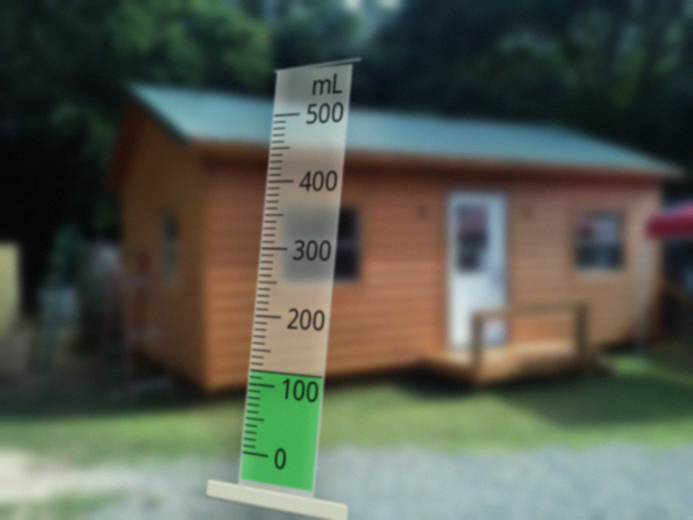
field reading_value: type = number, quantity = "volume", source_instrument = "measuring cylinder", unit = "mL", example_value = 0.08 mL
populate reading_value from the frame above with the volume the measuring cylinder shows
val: 120 mL
